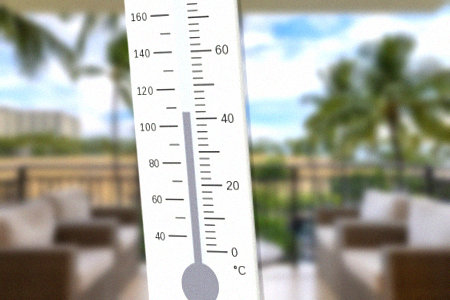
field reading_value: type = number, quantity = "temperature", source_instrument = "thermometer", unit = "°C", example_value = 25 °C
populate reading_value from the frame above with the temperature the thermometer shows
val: 42 °C
